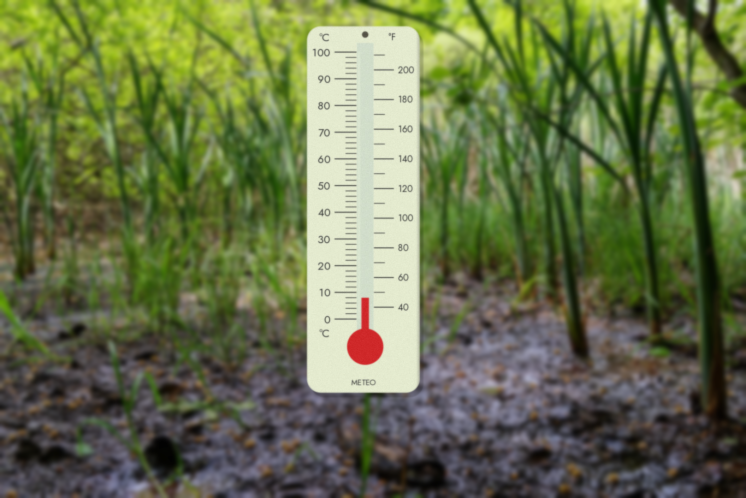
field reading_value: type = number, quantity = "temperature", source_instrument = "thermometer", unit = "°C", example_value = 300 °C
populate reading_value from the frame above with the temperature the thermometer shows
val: 8 °C
